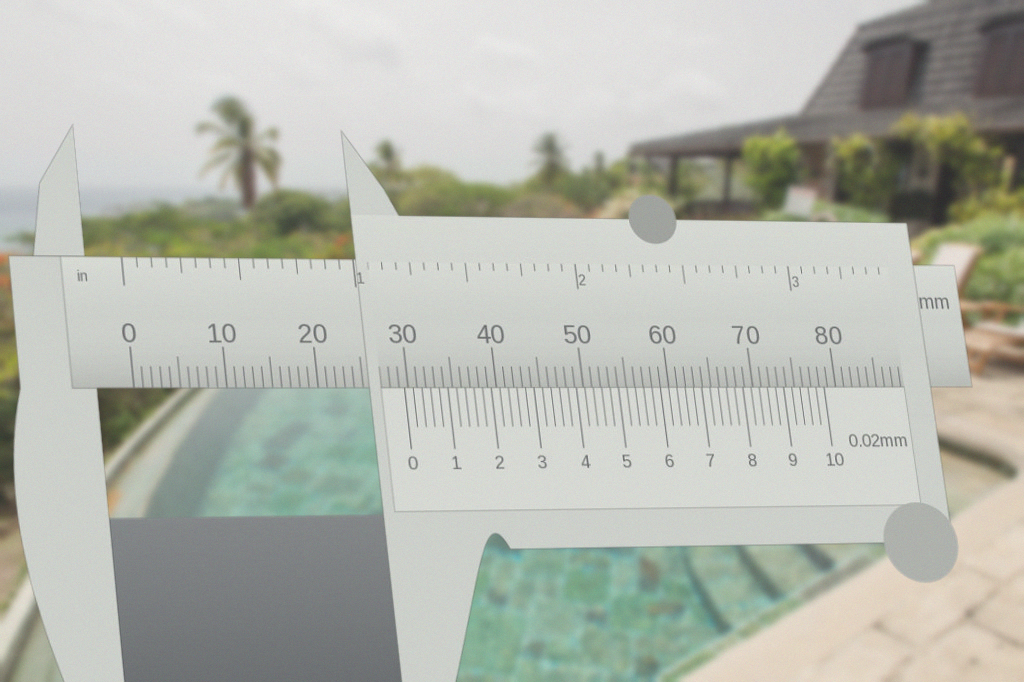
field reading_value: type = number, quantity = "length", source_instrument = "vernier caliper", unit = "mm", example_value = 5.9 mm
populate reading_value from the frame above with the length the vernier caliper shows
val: 29.6 mm
